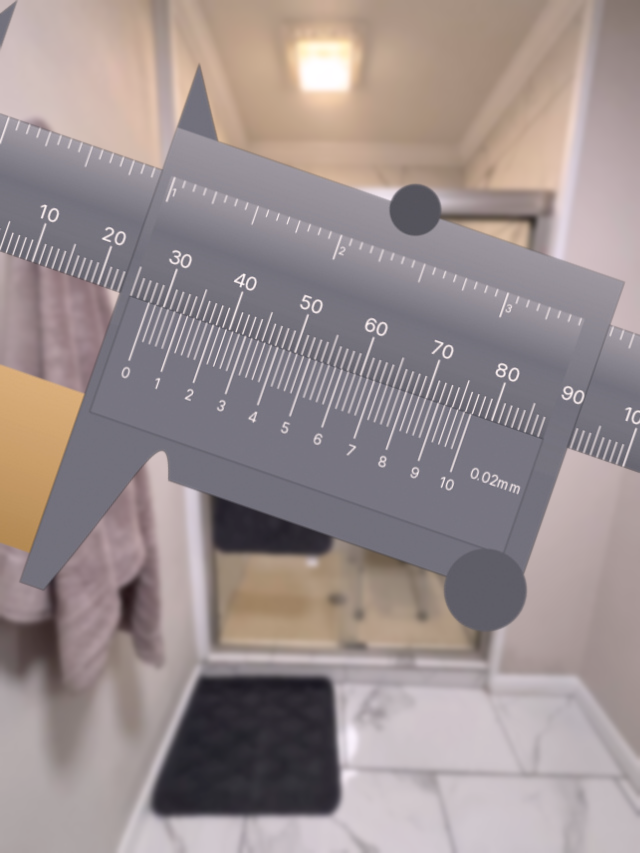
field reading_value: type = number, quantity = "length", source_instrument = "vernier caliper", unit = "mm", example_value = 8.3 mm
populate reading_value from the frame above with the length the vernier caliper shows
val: 27.8 mm
